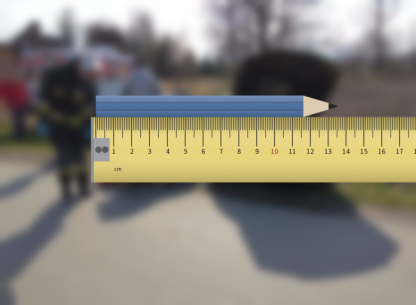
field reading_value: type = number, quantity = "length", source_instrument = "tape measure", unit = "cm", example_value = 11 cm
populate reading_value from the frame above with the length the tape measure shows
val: 13.5 cm
